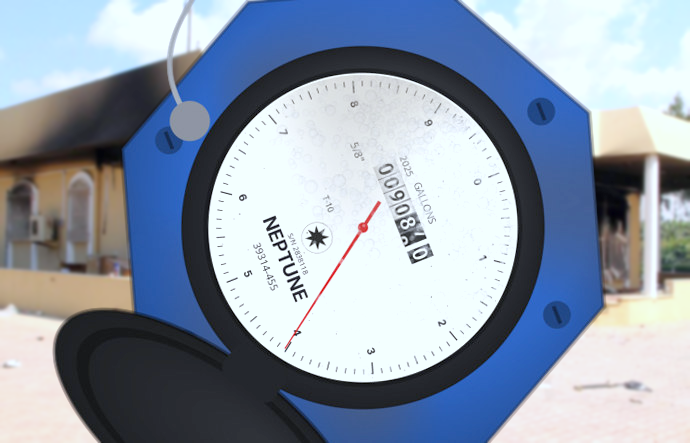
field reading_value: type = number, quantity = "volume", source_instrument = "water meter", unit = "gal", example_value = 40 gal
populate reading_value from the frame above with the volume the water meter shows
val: 90874.0 gal
